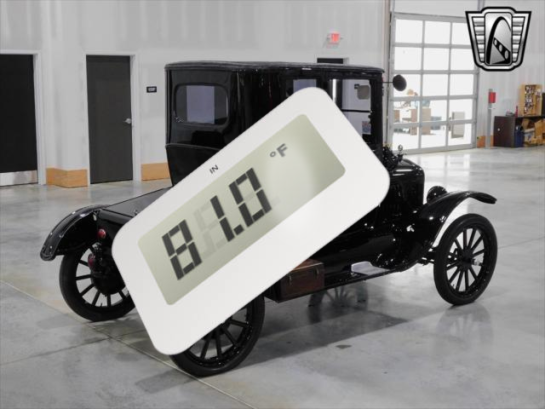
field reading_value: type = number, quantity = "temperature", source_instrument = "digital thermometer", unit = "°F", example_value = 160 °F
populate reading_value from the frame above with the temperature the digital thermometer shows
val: 81.0 °F
